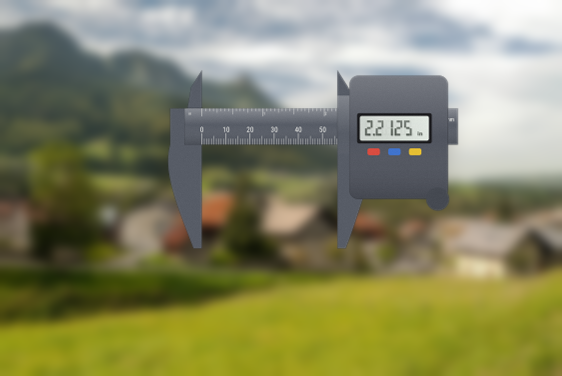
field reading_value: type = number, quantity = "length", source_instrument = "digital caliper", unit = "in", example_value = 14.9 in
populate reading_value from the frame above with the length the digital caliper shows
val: 2.2125 in
